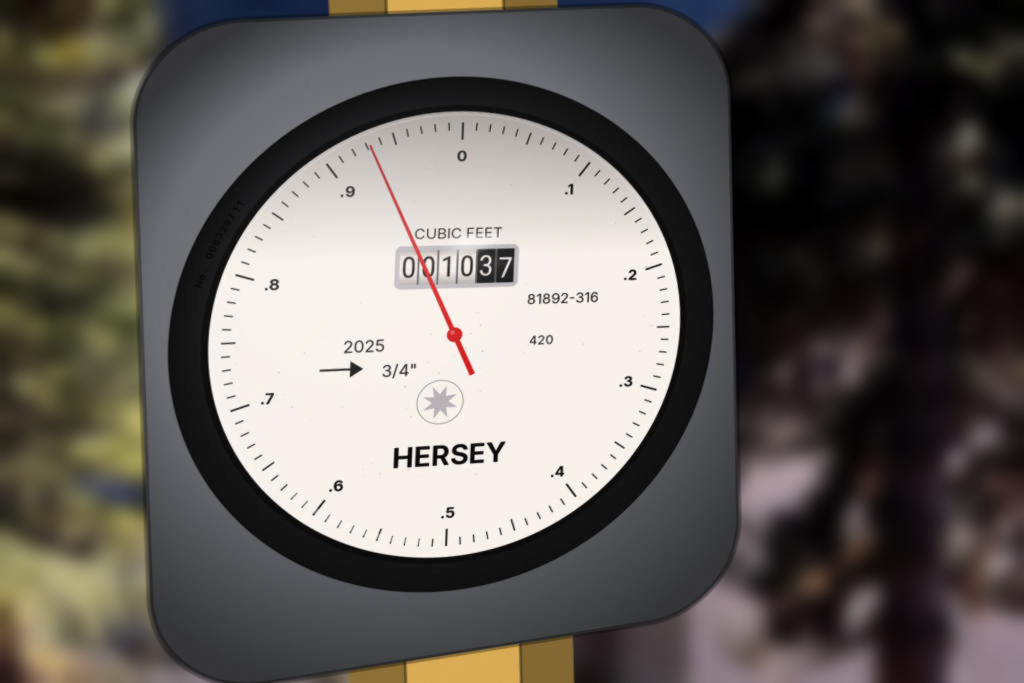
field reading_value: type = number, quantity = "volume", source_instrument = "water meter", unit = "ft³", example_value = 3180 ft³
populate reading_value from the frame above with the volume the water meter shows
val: 1036.93 ft³
